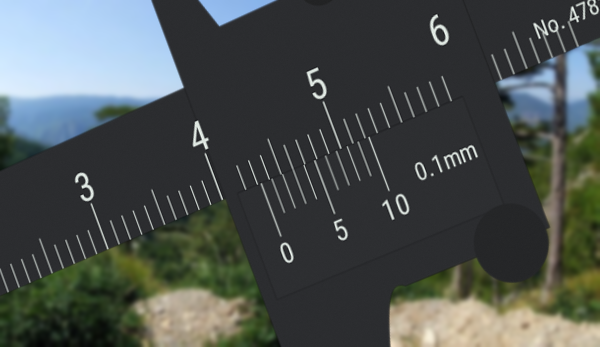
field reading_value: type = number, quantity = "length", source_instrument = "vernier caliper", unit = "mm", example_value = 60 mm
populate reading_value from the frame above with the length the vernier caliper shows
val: 43.3 mm
